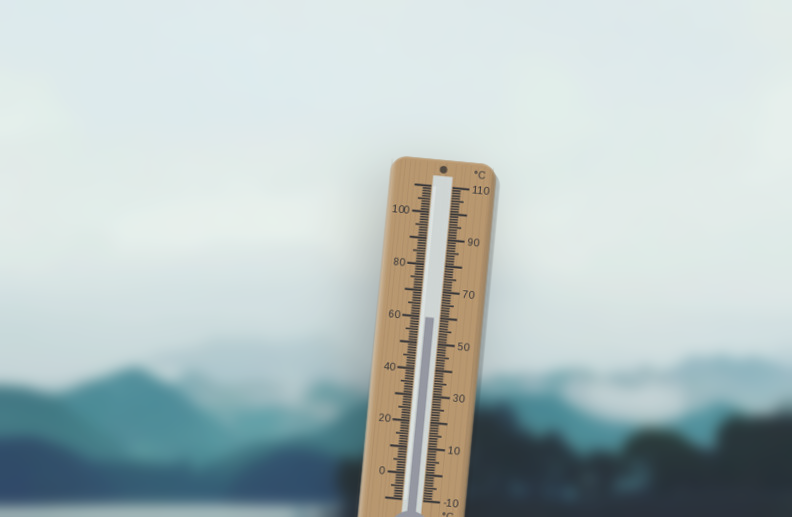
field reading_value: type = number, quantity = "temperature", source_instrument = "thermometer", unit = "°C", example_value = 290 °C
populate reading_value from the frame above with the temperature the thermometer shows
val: 60 °C
